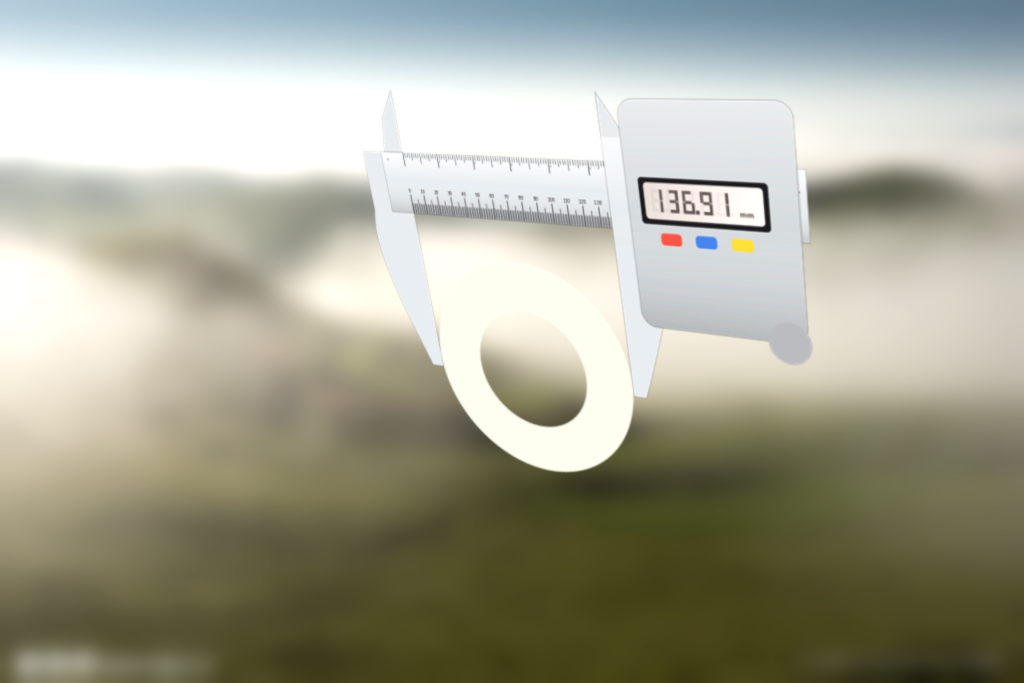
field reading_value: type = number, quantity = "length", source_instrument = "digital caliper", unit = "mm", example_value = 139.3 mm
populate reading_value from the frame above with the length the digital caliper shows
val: 136.91 mm
